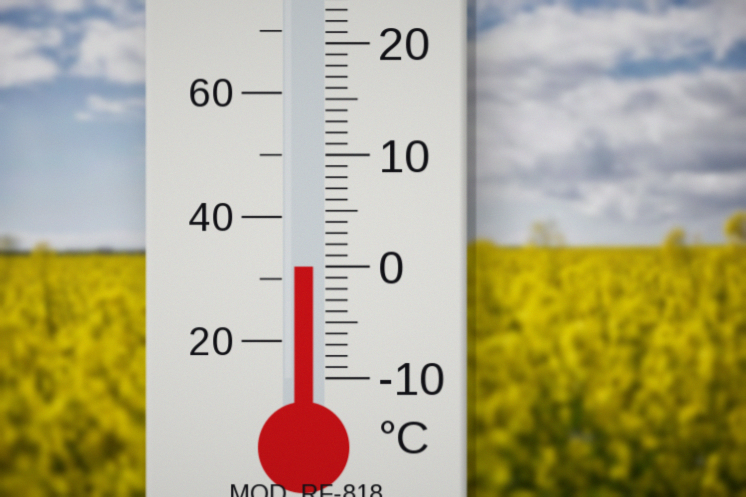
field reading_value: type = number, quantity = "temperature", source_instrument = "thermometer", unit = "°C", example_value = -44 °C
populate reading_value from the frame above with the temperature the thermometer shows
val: 0 °C
